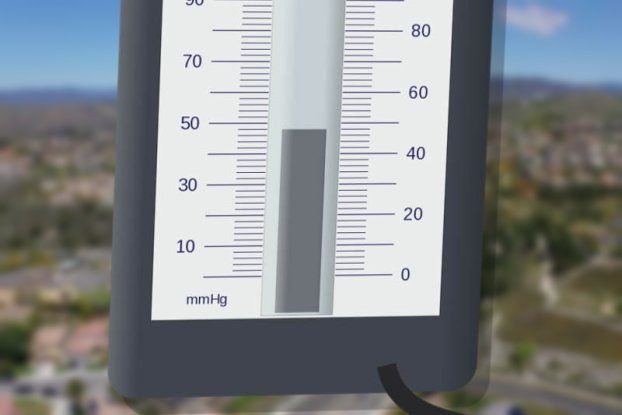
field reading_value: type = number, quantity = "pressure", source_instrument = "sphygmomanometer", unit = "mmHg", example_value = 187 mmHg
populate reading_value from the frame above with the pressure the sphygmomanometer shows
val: 48 mmHg
